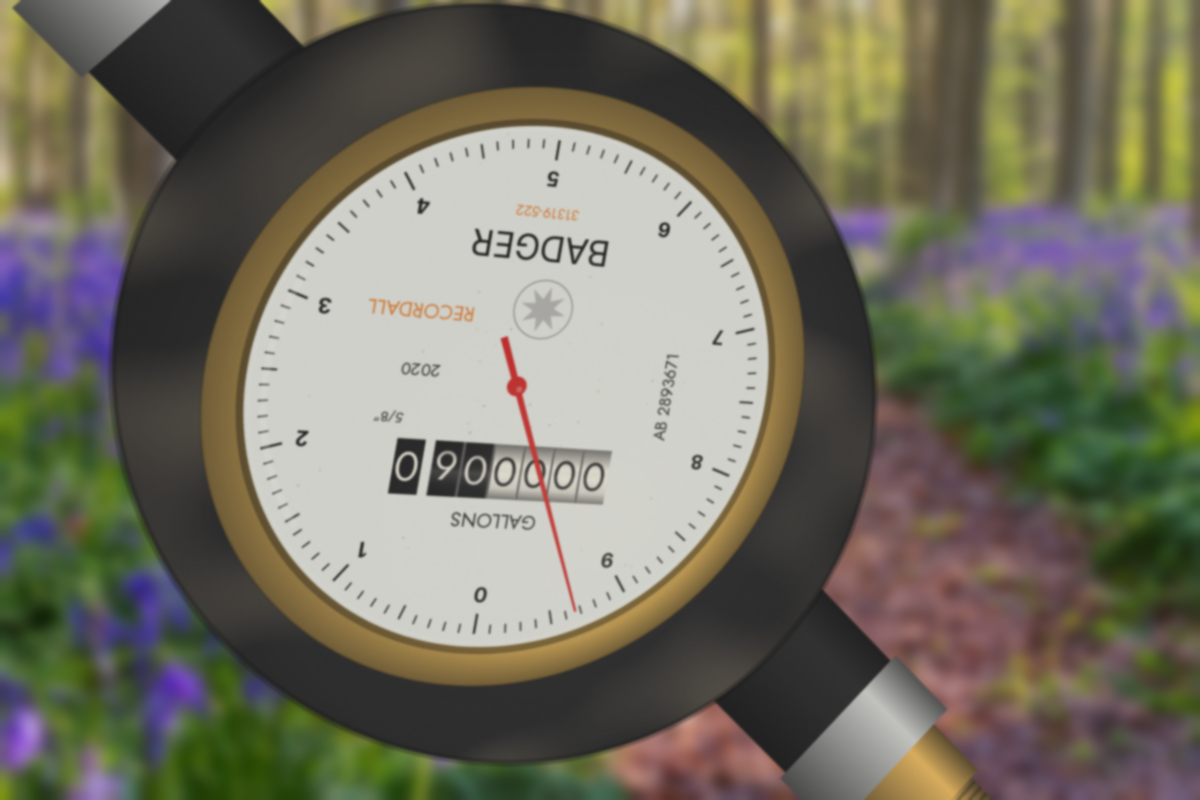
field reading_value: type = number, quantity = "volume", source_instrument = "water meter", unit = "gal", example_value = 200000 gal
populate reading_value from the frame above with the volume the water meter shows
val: 59.3 gal
